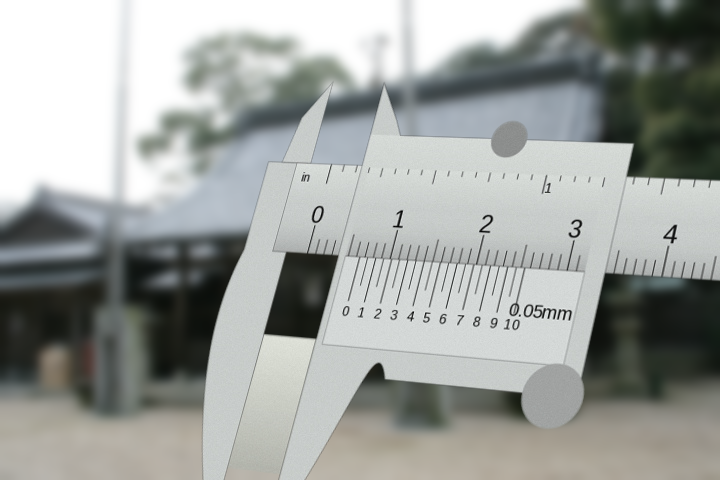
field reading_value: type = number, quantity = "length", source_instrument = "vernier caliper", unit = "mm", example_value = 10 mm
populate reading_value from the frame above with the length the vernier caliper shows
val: 6.4 mm
